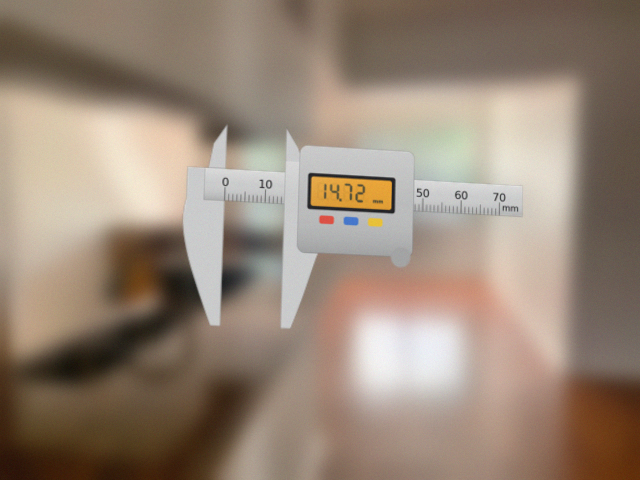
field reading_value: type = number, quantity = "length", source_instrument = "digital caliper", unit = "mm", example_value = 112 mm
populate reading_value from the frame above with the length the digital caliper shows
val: 14.72 mm
